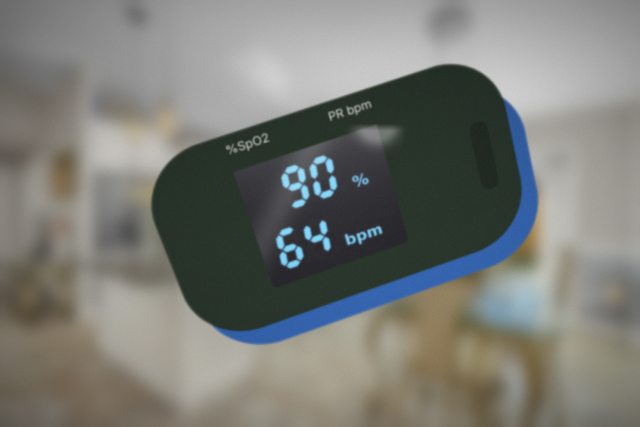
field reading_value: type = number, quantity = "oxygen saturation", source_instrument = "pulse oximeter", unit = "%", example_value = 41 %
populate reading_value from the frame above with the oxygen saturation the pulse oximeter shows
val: 90 %
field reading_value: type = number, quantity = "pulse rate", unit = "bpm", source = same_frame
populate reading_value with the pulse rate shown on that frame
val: 64 bpm
